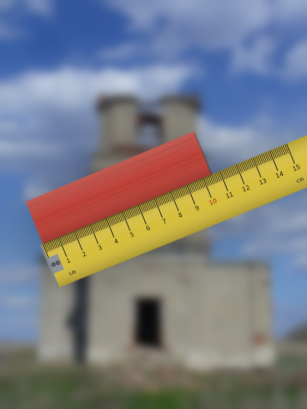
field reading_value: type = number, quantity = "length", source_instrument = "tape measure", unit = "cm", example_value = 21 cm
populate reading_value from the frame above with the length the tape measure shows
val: 10.5 cm
